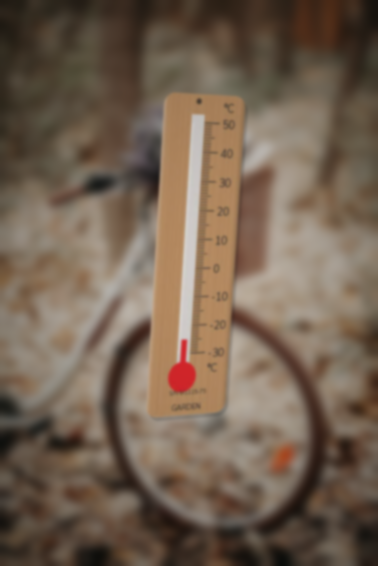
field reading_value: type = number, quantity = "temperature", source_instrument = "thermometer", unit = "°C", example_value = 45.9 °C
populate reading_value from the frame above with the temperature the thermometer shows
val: -25 °C
